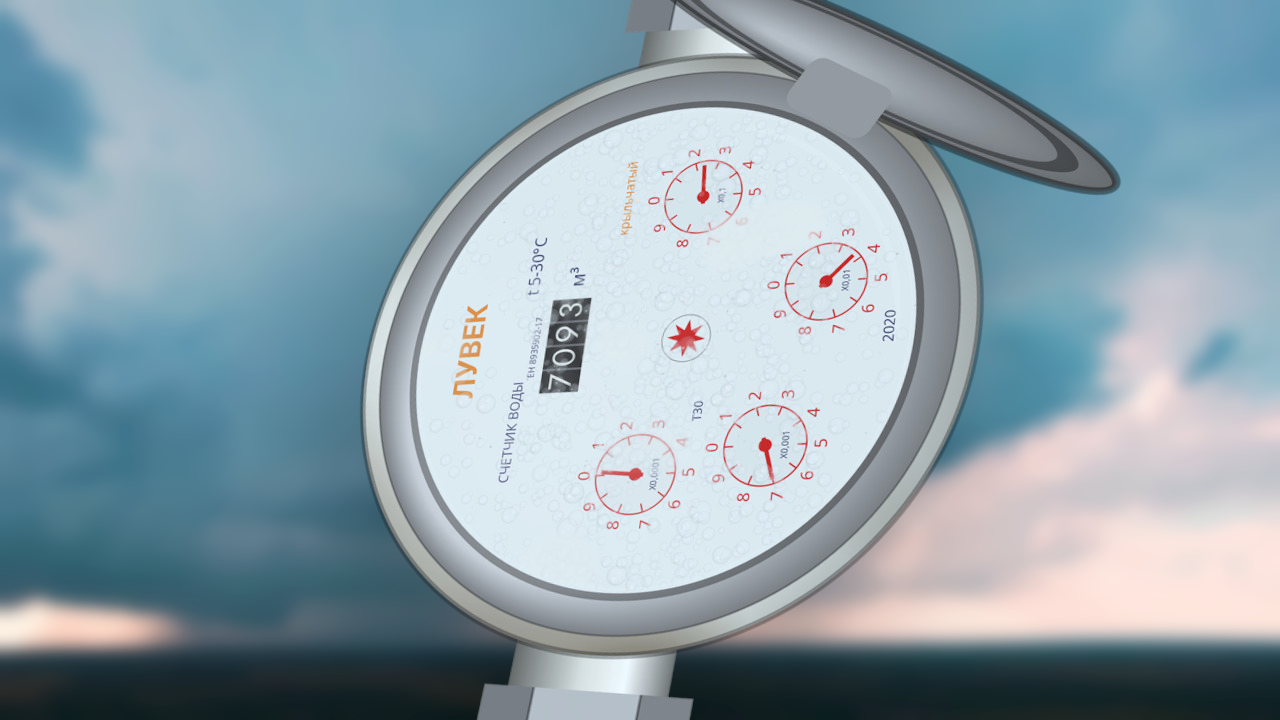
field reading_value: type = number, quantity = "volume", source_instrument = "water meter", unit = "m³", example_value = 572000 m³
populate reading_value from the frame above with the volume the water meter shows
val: 7093.2370 m³
